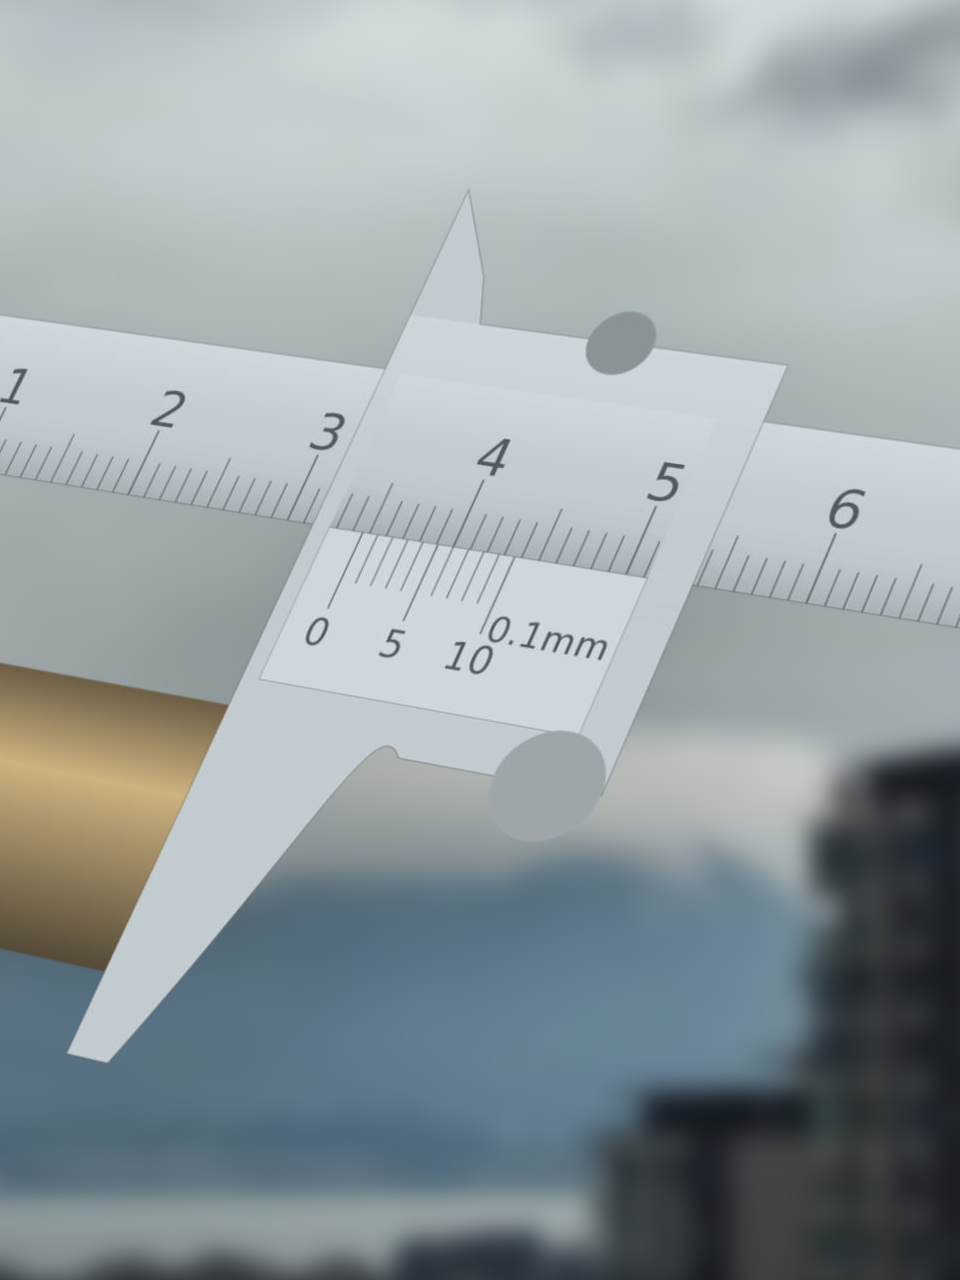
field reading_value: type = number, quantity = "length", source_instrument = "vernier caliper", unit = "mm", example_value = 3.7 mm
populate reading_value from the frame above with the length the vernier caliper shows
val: 34.6 mm
